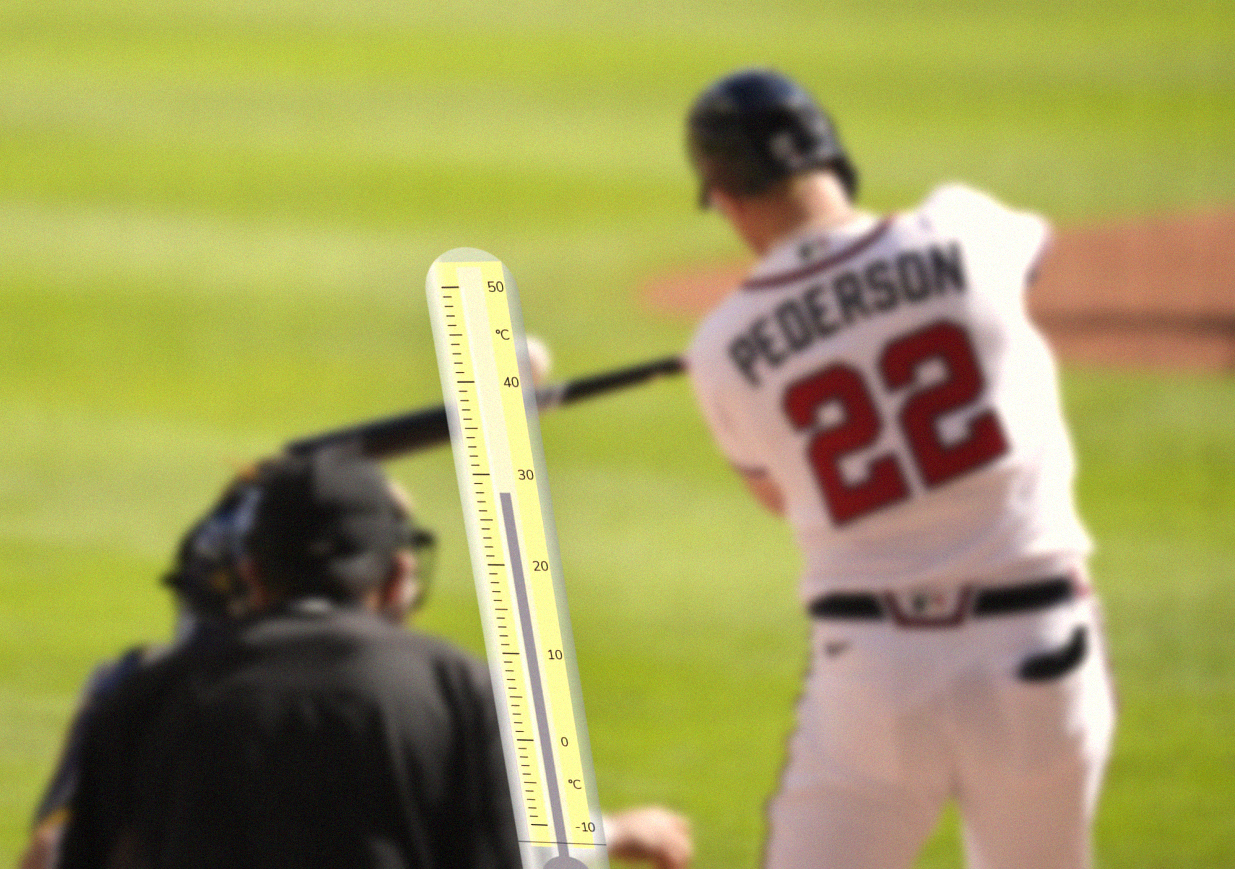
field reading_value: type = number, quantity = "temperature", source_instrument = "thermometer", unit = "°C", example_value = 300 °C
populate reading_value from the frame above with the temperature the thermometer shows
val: 28 °C
